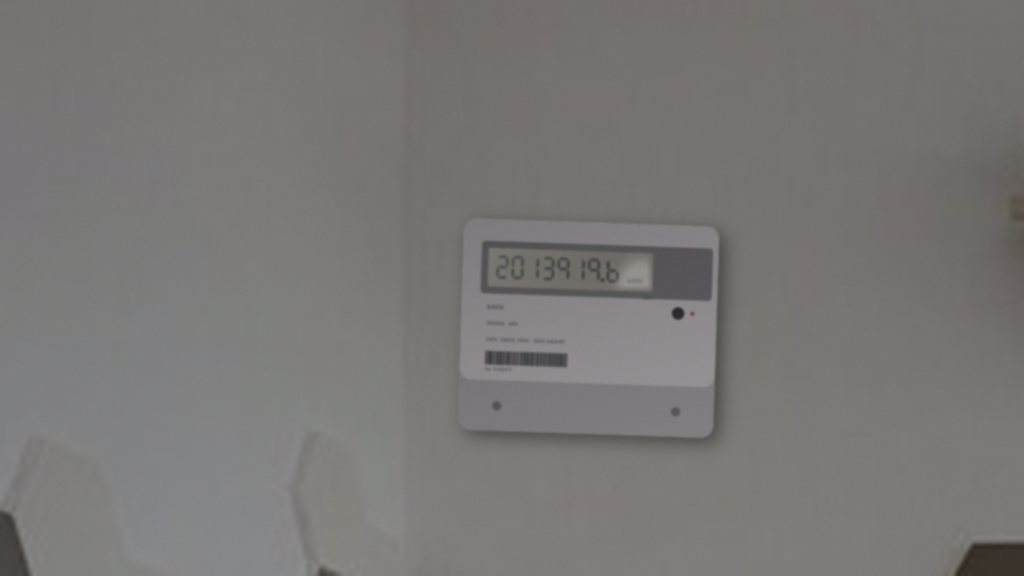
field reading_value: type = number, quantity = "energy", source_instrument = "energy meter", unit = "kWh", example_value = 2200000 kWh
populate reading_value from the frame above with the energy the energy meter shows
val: 2013919.6 kWh
